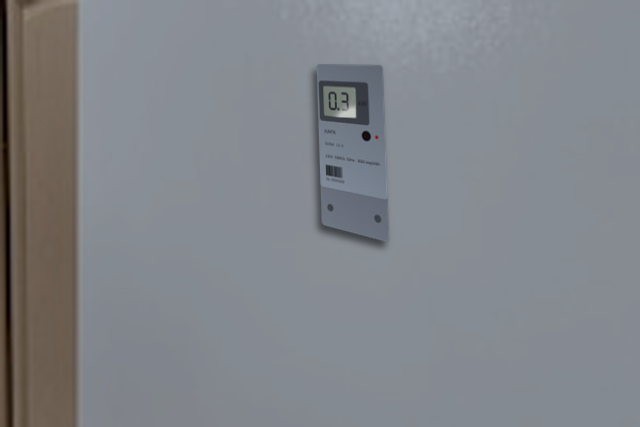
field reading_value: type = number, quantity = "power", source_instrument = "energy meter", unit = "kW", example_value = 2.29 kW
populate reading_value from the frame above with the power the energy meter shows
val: 0.3 kW
